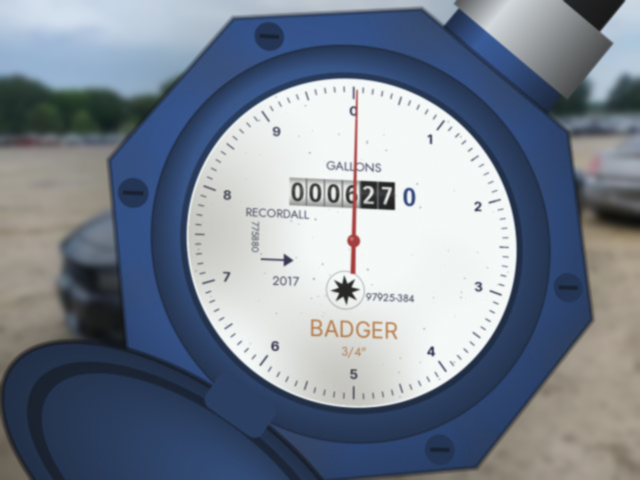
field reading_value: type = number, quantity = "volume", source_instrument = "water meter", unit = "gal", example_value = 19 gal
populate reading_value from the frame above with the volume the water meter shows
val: 6270.0 gal
